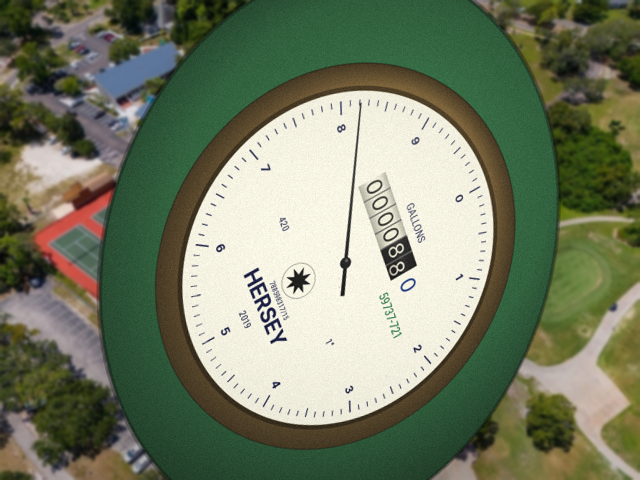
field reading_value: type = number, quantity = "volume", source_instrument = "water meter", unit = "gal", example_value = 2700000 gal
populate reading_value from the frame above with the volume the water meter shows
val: 878.2 gal
